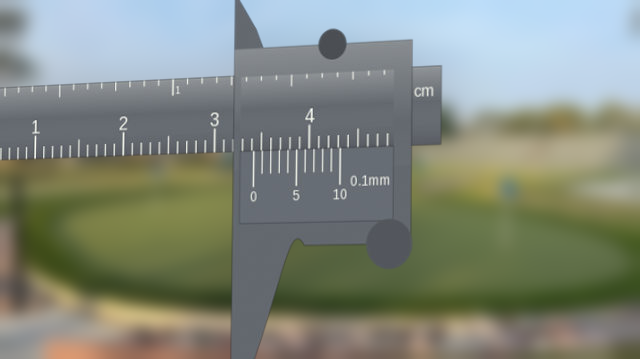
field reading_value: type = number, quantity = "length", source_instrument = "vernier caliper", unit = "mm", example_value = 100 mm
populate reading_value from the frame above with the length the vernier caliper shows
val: 34.2 mm
